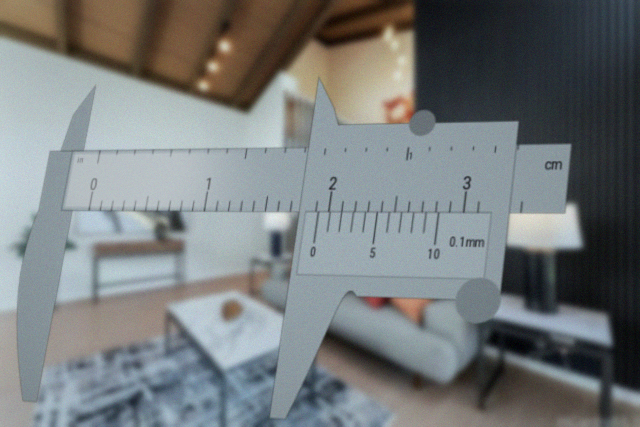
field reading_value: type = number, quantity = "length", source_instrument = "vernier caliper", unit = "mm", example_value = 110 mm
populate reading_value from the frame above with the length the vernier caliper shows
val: 19.2 mm
